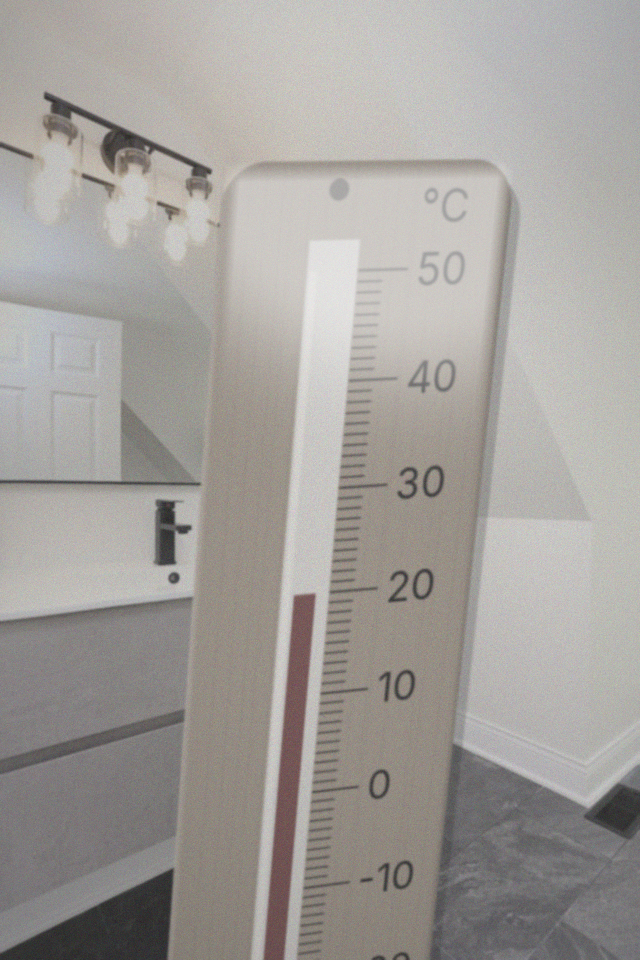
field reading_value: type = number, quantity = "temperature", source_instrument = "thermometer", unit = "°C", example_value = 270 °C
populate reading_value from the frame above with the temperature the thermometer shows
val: 20 °C
